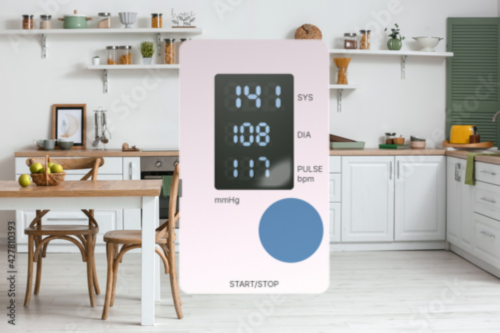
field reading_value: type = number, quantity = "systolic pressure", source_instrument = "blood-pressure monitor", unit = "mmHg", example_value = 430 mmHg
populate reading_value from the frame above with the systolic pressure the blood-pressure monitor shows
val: 141 mmHg
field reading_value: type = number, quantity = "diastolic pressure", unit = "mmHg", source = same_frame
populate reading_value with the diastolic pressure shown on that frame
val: 108 mmHg
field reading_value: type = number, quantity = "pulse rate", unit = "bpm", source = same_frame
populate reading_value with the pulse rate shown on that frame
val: 117 bpm
